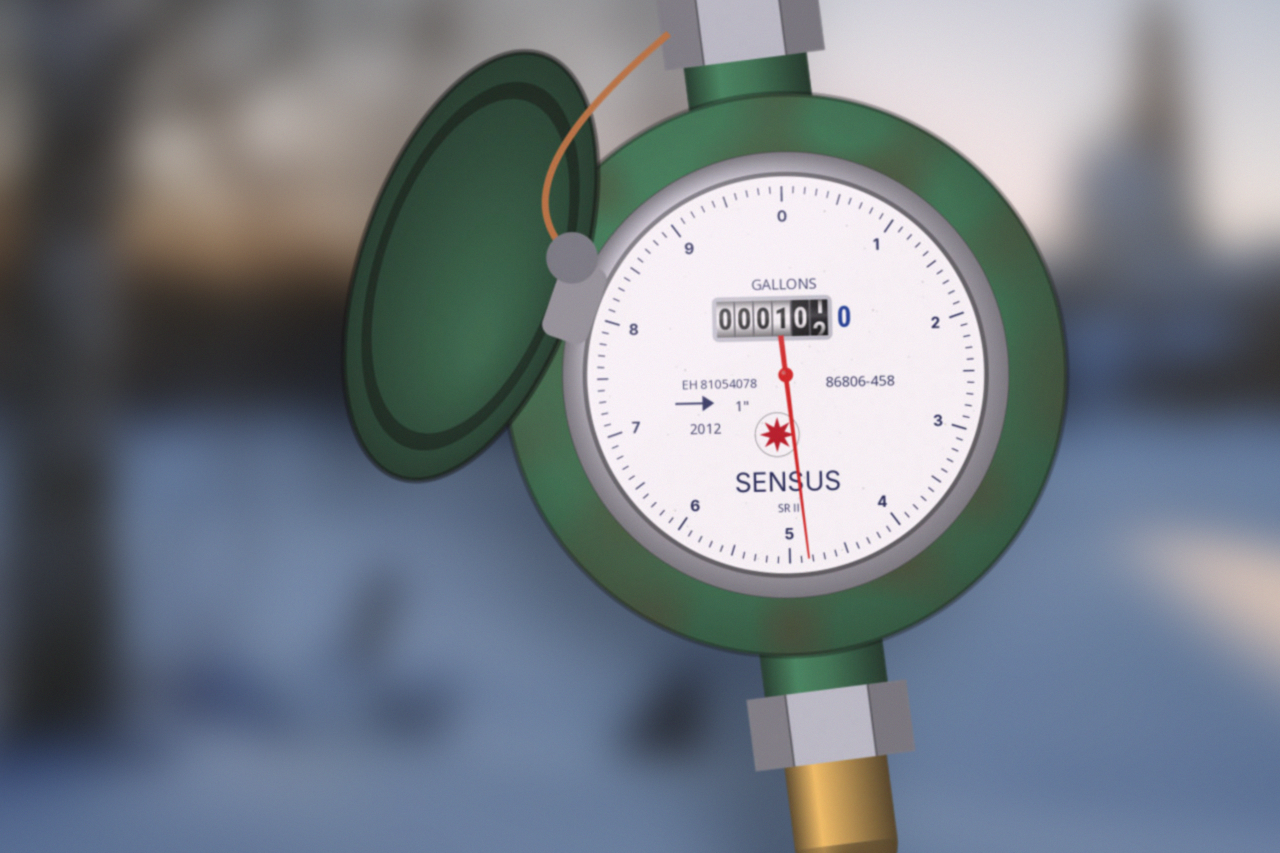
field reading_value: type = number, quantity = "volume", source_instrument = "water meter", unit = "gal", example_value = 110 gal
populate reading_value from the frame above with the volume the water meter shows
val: 1014.8 gal
